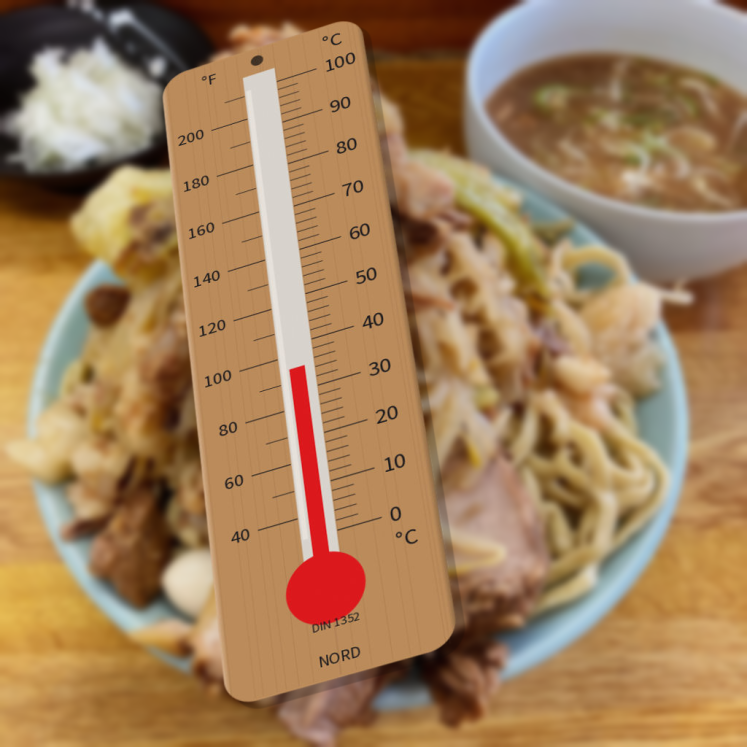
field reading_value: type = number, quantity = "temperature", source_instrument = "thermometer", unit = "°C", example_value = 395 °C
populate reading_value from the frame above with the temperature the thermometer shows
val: 35 °C
